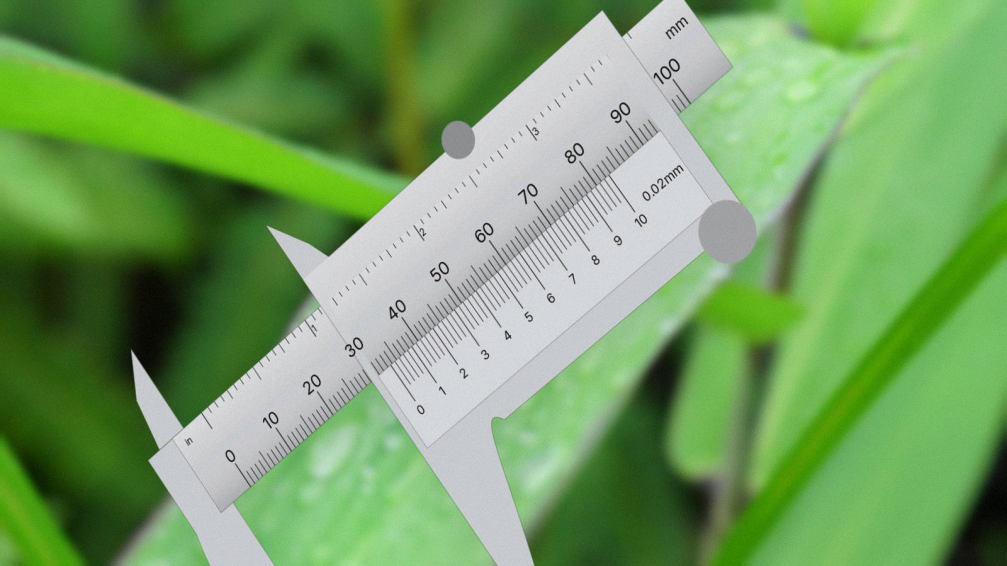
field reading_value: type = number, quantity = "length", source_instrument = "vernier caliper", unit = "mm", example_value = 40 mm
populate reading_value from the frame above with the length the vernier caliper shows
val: 33.6 mm
